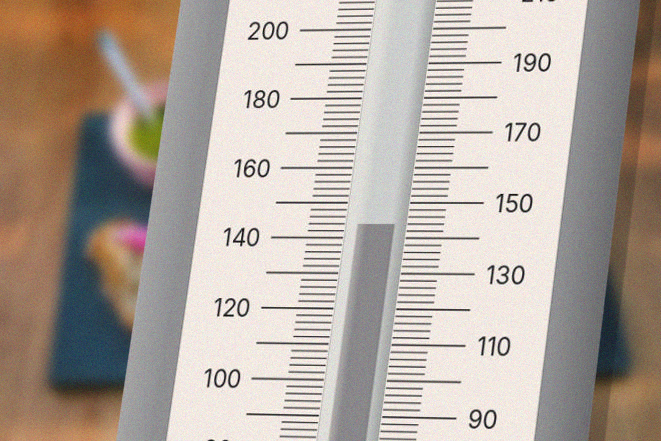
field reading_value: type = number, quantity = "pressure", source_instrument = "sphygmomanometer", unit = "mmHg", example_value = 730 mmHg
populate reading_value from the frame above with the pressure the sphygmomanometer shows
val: 144 mmHg
